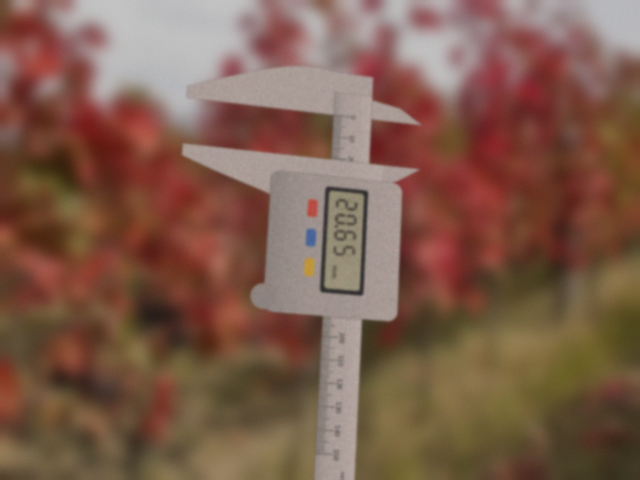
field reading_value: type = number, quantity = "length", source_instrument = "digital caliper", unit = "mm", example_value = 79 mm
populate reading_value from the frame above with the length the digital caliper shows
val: 20.65 mm
